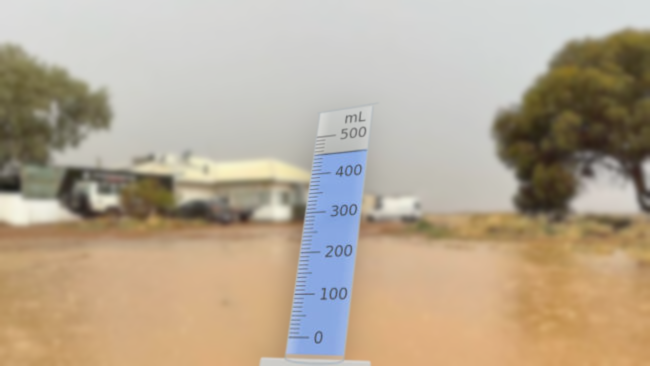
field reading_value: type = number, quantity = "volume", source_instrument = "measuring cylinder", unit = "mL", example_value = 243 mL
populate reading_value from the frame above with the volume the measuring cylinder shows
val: 450 mL
